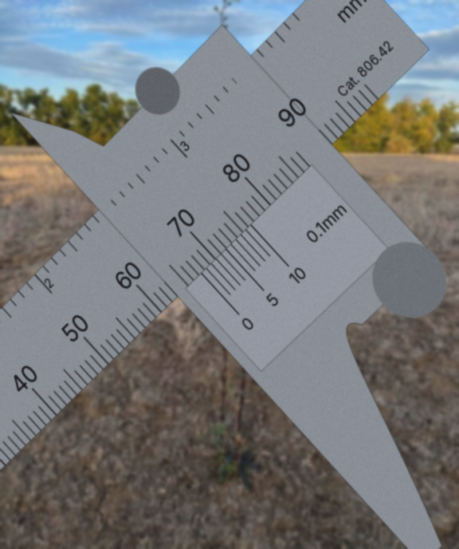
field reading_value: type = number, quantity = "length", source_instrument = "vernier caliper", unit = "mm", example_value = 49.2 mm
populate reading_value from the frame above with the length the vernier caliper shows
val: 67.4 mm
